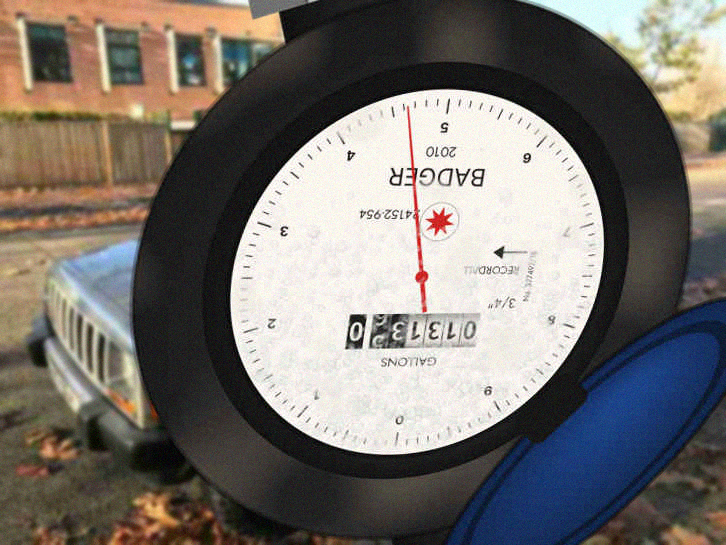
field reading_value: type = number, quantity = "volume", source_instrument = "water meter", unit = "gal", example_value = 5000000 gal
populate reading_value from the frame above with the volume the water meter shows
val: 131354.6 gal
